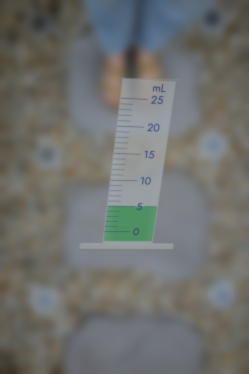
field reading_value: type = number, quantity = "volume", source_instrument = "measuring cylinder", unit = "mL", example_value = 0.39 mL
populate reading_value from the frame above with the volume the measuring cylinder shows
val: 5 mL
